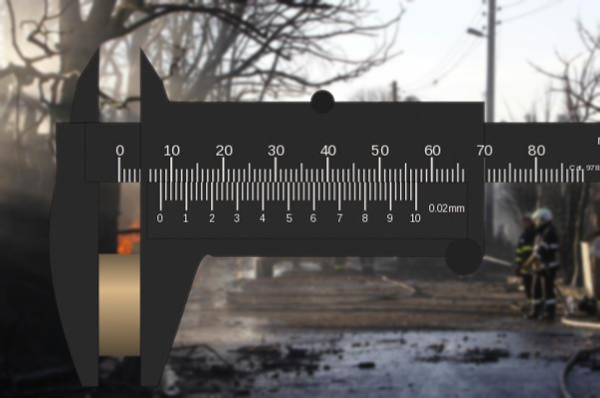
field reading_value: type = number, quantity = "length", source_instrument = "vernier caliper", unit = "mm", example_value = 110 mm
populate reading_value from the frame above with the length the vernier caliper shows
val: 8.0 mm
